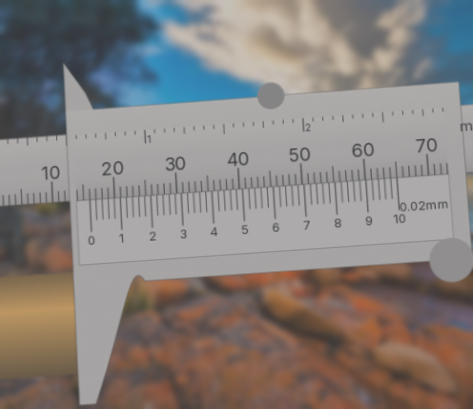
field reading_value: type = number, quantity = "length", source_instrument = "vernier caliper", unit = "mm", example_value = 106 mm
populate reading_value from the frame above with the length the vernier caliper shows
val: 16.0 mm
